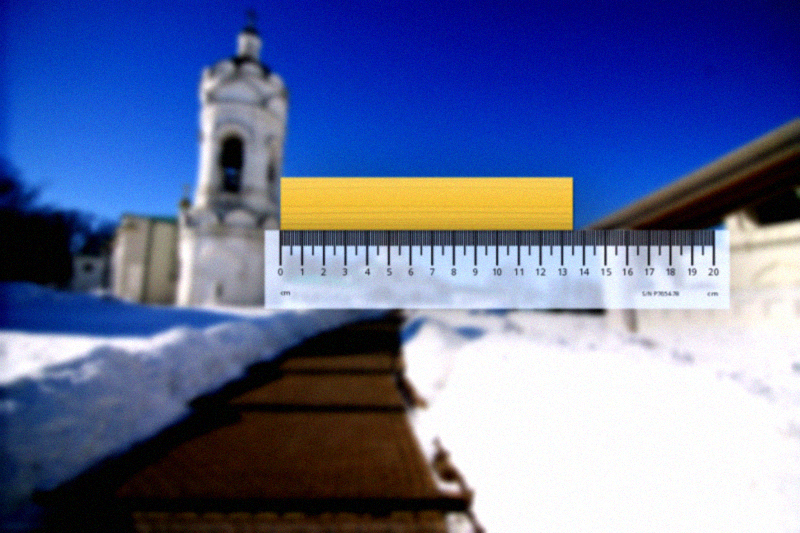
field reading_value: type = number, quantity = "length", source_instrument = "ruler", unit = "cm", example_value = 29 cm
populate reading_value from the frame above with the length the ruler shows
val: 13.5 cm
